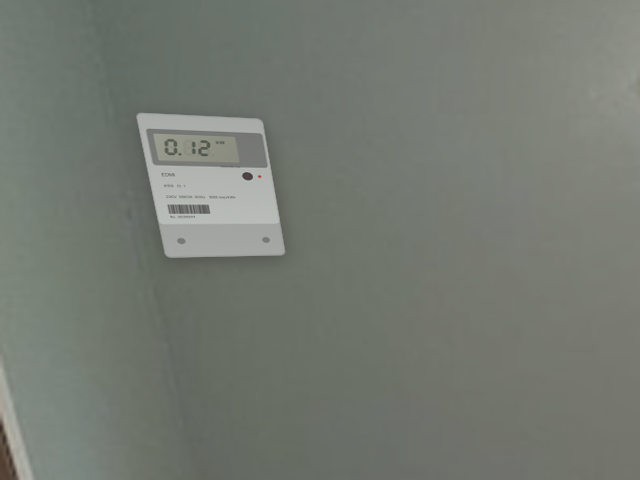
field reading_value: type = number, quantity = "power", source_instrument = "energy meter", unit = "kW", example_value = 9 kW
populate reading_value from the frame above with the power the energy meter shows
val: 0.12 kW
